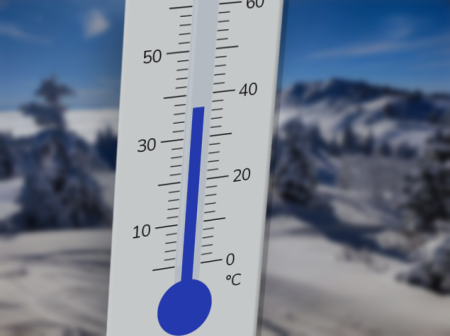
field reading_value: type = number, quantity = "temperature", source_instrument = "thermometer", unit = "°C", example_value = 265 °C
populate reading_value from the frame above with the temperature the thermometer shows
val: 37 °C
